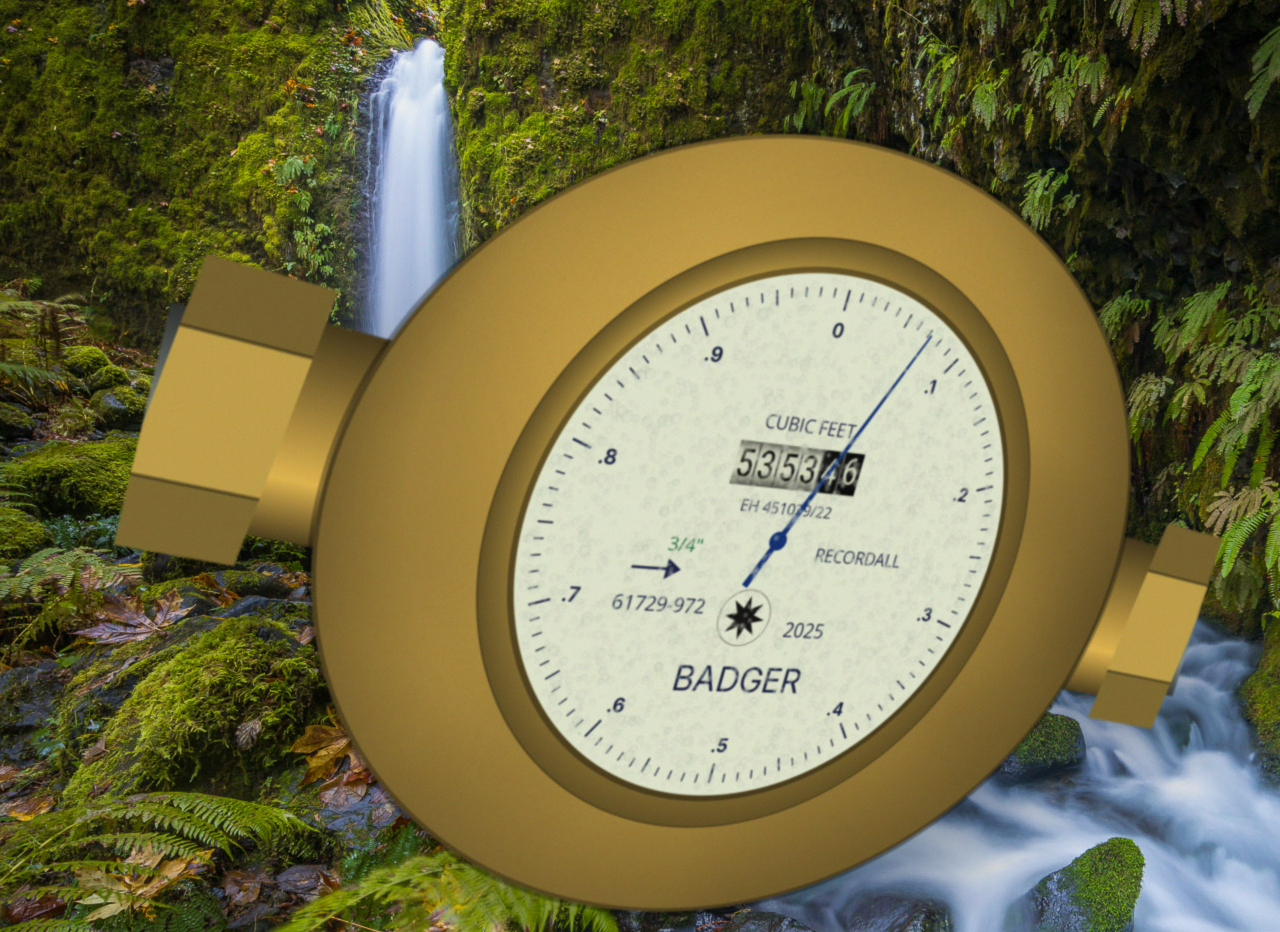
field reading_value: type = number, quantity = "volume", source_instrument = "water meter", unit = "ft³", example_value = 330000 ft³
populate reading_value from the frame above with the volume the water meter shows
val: 535346.07 ft³
